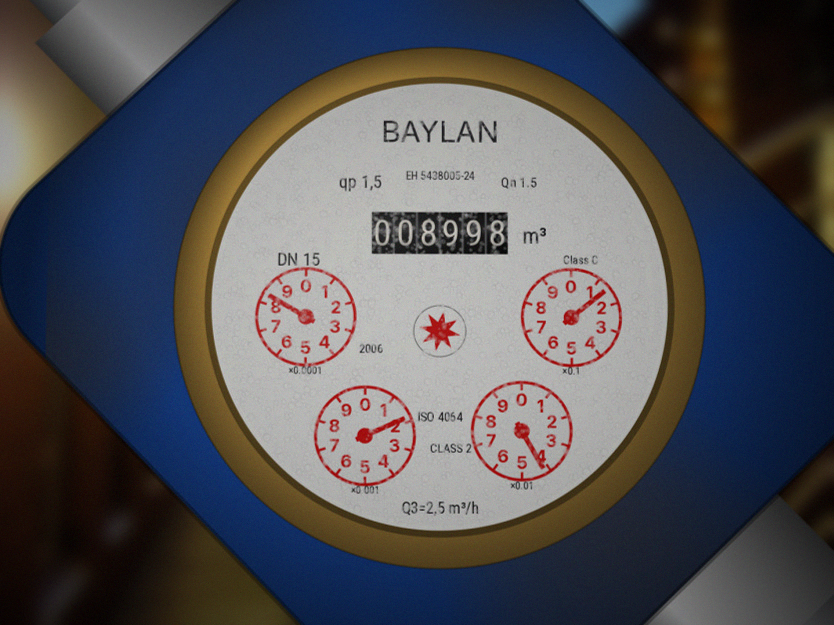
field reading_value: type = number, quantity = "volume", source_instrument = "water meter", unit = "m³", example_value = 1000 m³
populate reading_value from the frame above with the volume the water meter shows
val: 8998.1418 m³
